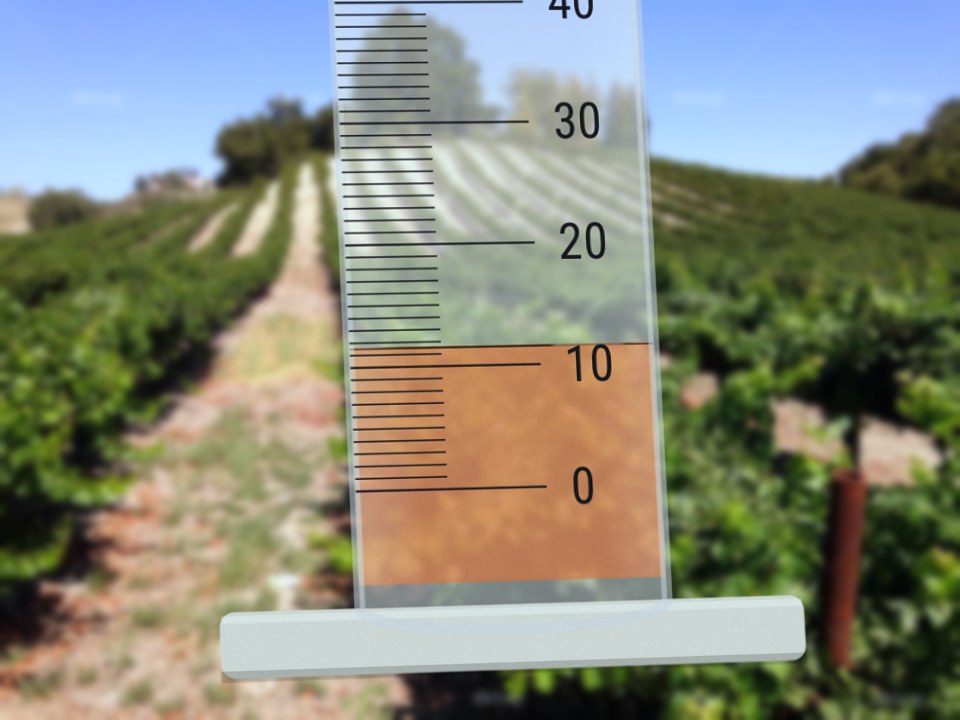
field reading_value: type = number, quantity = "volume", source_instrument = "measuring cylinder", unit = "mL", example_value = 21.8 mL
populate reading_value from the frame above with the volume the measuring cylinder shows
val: 11.5 mL
